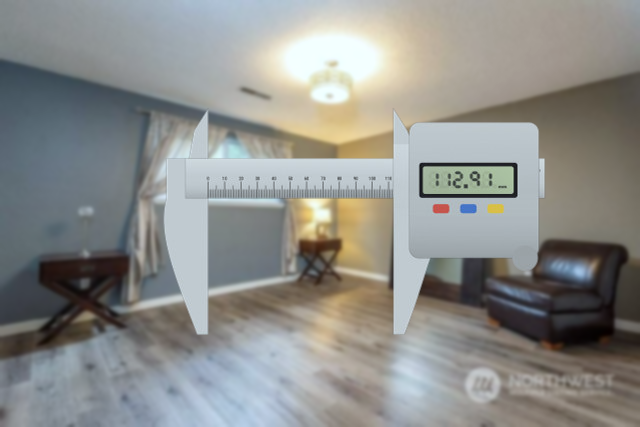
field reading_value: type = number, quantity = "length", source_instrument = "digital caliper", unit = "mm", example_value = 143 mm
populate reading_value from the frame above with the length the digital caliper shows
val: 112.91 mm
